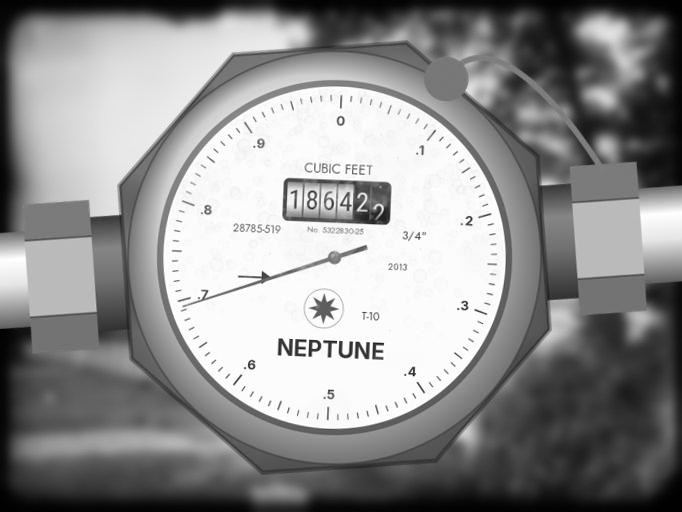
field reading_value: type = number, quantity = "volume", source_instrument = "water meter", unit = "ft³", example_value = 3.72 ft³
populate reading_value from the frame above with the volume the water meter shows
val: 186421.69 ft³
